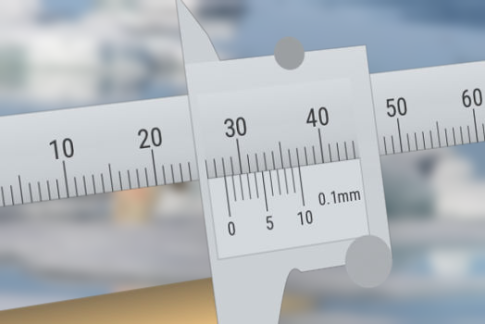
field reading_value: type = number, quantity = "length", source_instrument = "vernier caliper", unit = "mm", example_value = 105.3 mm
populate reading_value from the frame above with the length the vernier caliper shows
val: 28.0 mm
